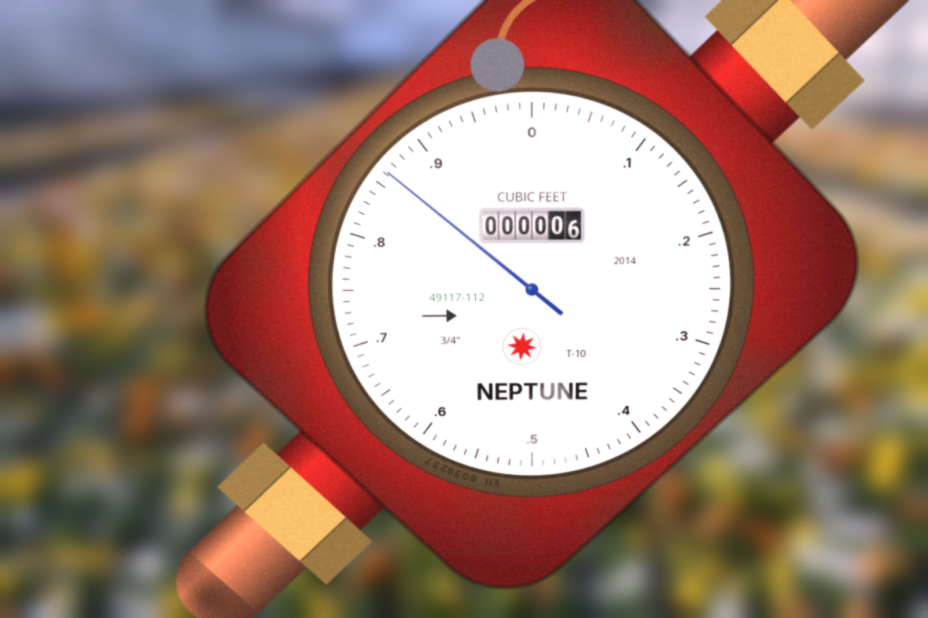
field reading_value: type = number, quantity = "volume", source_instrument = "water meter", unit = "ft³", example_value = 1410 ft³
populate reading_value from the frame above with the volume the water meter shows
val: 5.86 ft³
